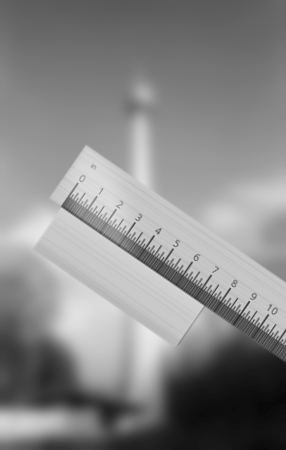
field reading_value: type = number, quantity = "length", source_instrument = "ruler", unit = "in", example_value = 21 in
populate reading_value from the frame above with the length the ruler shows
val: 7.5 in
